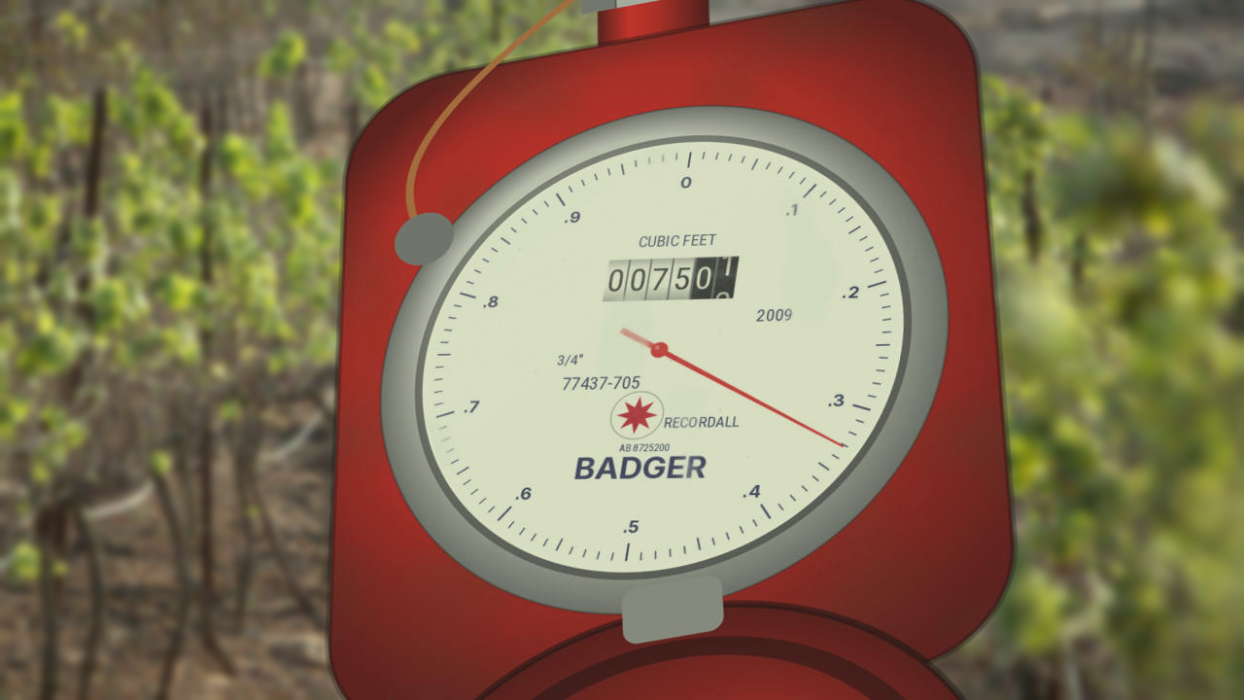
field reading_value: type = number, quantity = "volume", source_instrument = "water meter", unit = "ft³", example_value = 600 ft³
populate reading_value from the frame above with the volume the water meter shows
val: 7501.33 ft³
